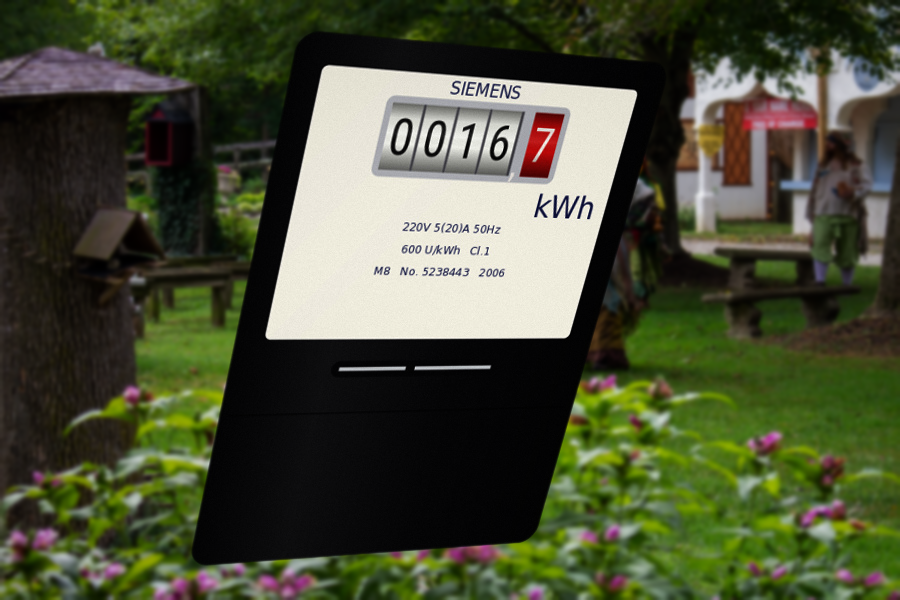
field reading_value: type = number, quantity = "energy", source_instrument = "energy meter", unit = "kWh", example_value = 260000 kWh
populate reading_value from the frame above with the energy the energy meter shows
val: 16.7 kWh
